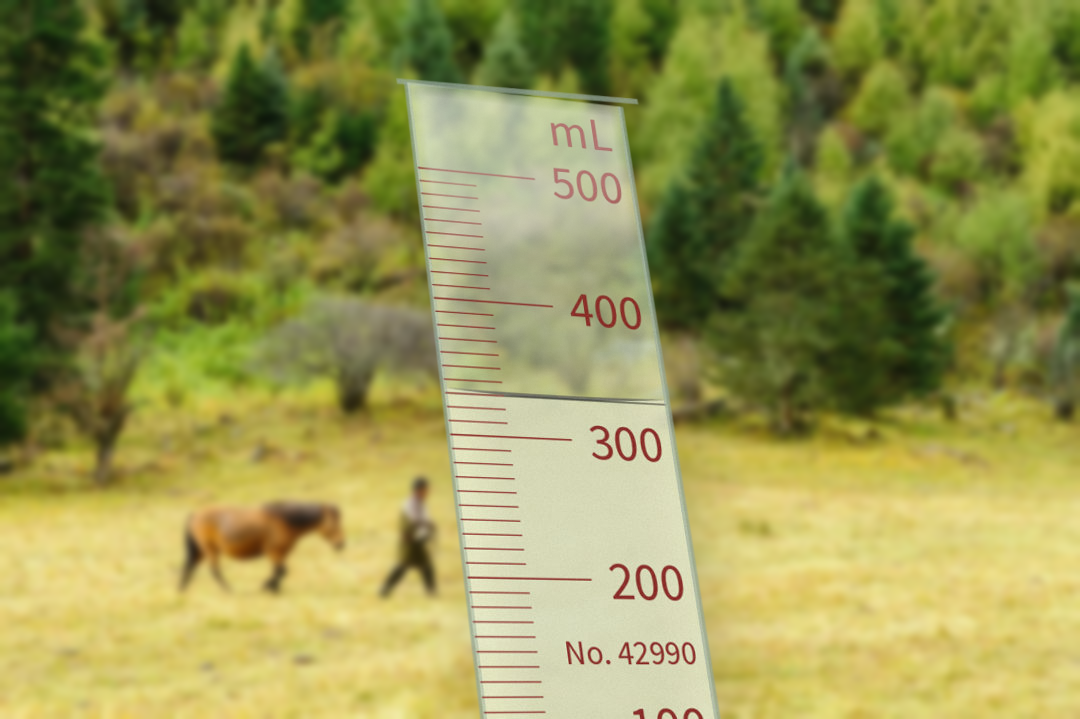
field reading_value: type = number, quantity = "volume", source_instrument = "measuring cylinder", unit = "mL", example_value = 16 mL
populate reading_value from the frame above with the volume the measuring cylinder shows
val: 330 mL
